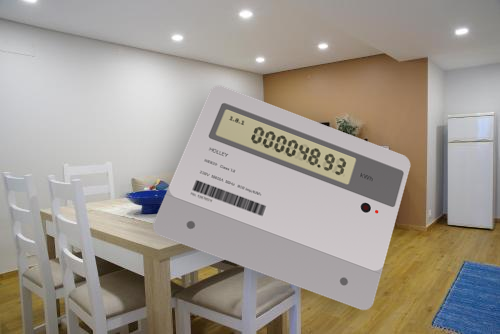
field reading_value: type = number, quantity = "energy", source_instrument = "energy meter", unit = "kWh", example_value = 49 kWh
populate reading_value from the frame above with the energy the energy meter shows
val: 48.93 kWh
